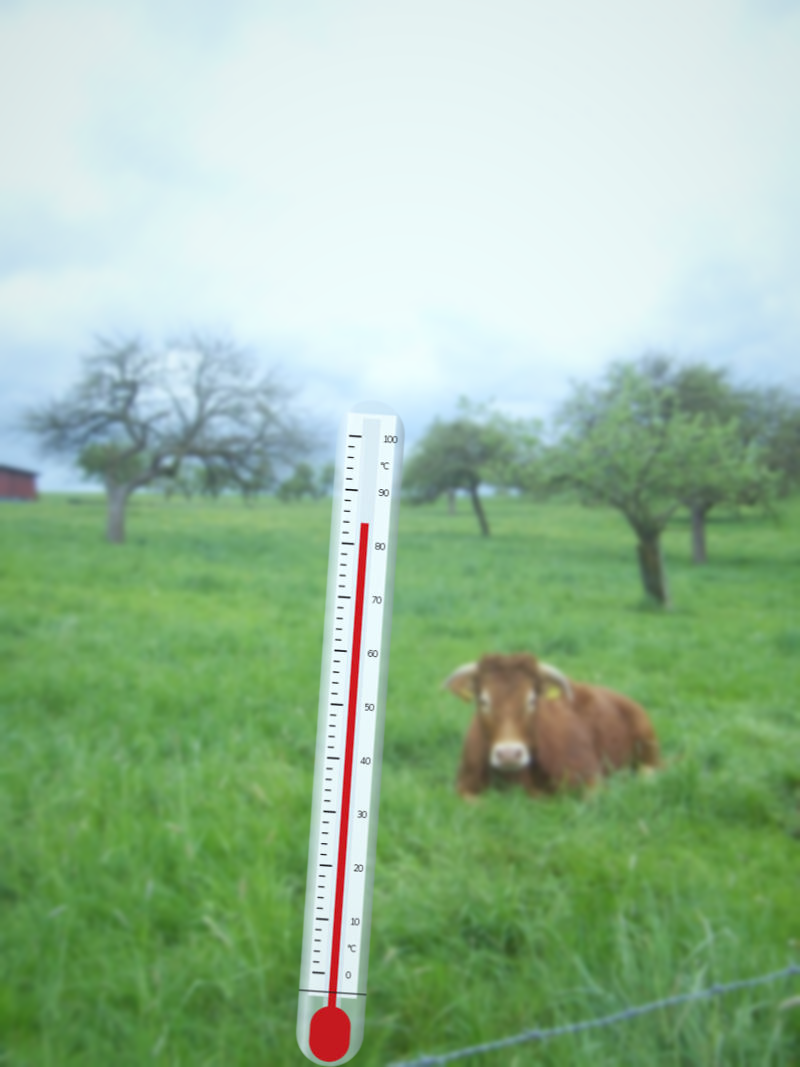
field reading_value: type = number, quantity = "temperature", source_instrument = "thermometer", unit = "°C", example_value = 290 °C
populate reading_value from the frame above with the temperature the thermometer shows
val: 84 °C
